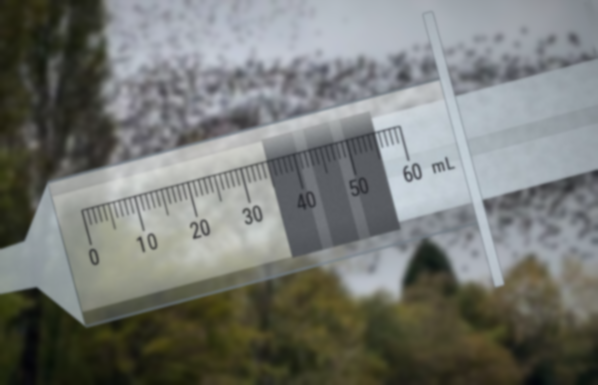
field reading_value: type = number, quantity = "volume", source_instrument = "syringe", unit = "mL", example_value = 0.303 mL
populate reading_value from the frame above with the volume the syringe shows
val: 35 mL
